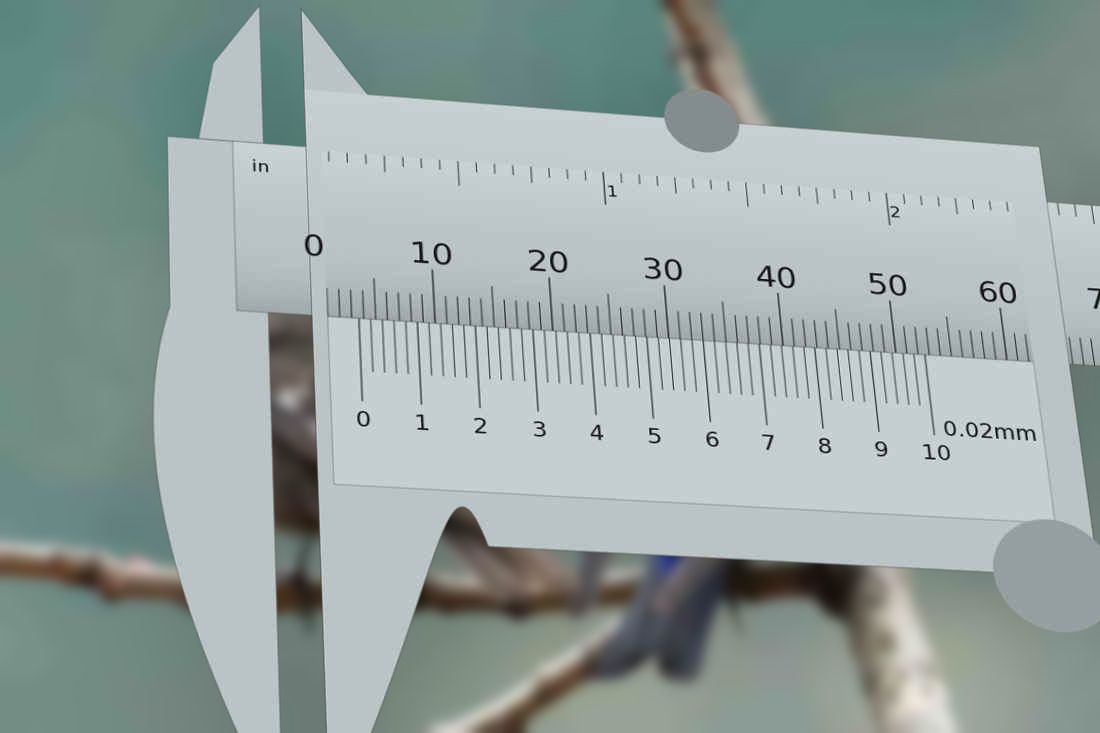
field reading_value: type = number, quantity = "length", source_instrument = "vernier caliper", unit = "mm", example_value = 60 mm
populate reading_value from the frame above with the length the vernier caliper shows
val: 3.6 mm
